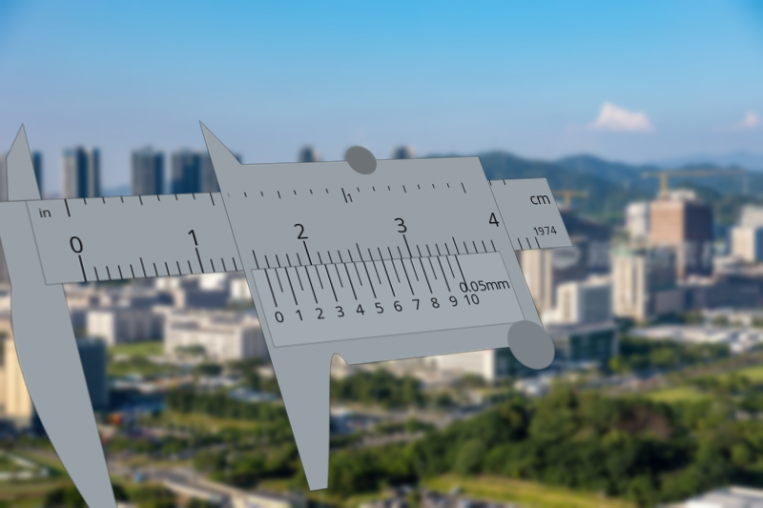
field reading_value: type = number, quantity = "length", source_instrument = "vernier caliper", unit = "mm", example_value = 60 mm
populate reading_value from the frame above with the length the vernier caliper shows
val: 15.6 mm
